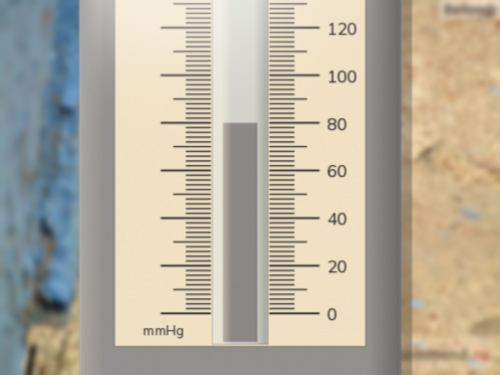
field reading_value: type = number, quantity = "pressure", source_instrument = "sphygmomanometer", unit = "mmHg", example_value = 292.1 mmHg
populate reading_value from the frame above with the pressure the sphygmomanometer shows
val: 80 mmHg
